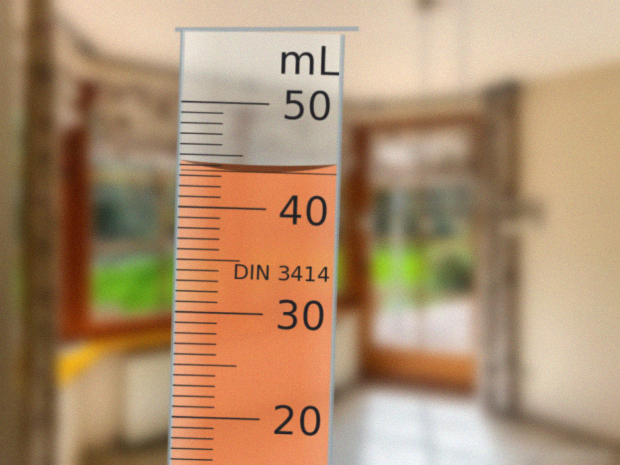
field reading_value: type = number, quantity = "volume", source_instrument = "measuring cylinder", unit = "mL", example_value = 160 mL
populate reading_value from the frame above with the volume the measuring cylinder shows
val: 43.5 mL
